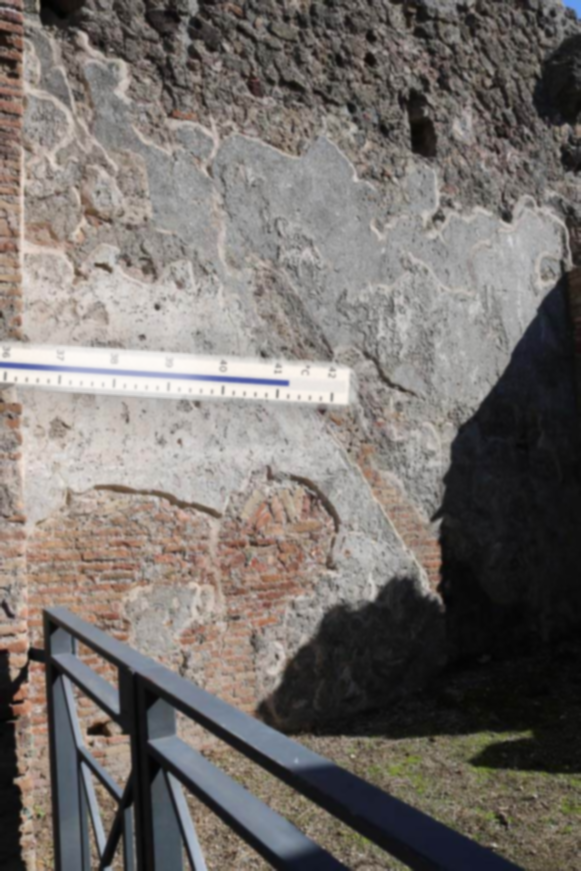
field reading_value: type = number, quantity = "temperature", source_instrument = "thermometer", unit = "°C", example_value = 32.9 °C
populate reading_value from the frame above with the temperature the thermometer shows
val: 41.2 °C
